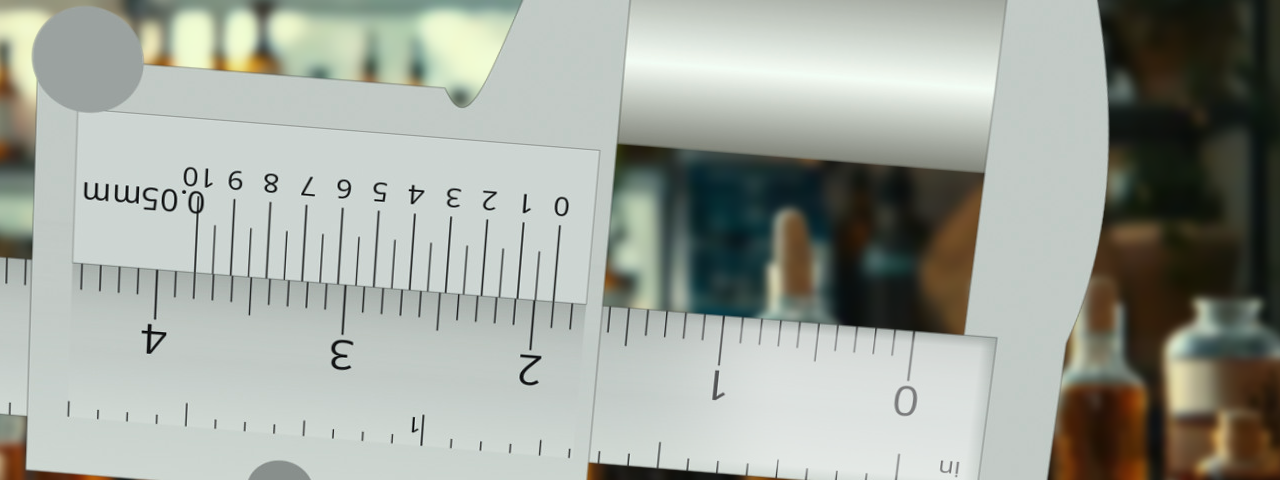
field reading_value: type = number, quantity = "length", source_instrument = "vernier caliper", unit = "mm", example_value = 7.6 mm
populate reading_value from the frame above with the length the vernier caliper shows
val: 19.0 mm
